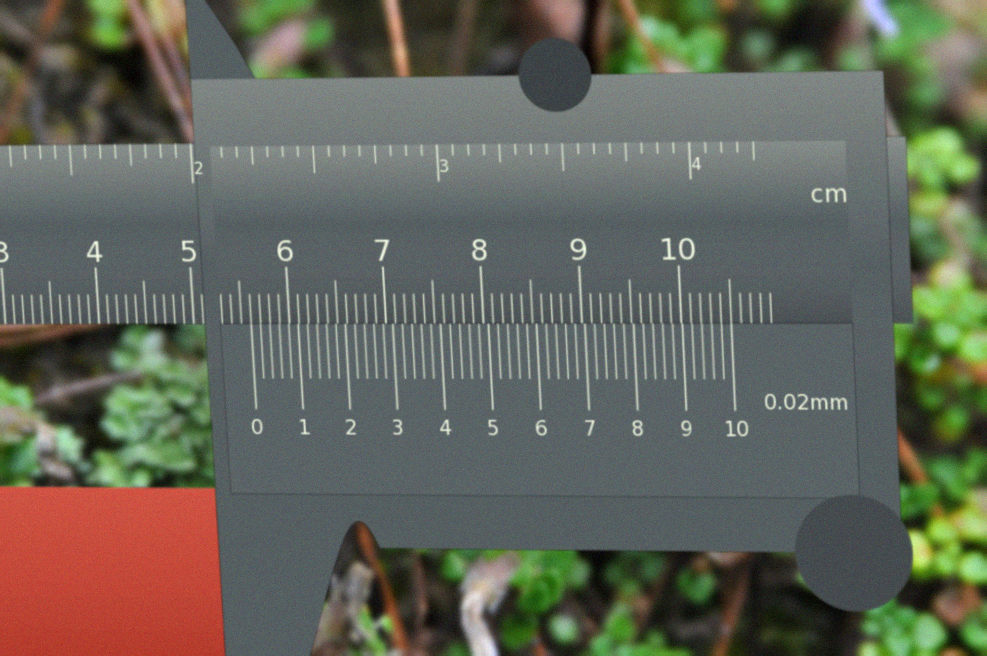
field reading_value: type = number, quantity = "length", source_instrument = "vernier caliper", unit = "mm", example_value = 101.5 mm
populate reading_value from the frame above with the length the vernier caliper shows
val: 56.0 mm
